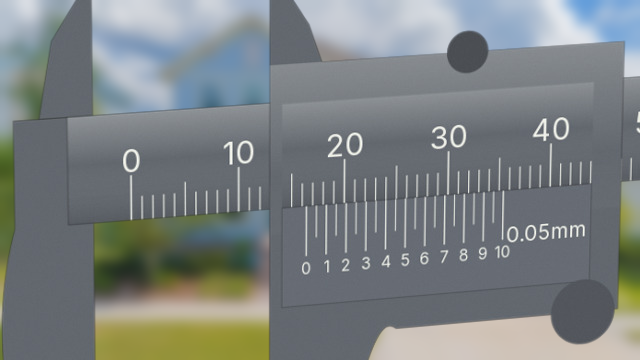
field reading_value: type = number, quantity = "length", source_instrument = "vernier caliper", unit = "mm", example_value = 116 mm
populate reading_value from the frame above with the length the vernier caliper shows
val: 16.4 mm
